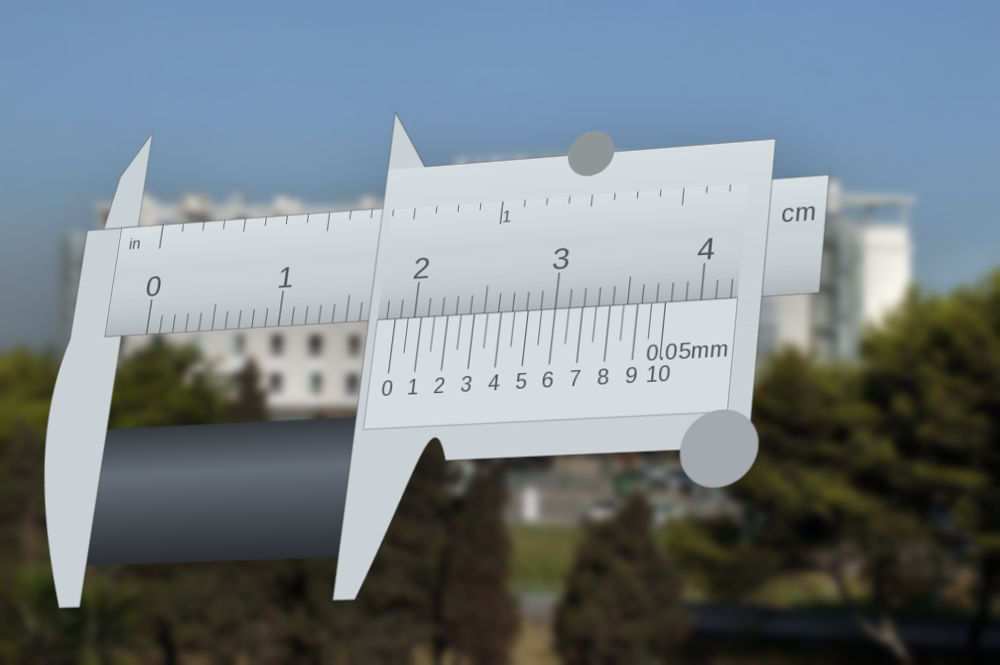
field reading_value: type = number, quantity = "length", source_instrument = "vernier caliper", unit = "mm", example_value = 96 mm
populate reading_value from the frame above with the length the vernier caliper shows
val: 18.6 mm
